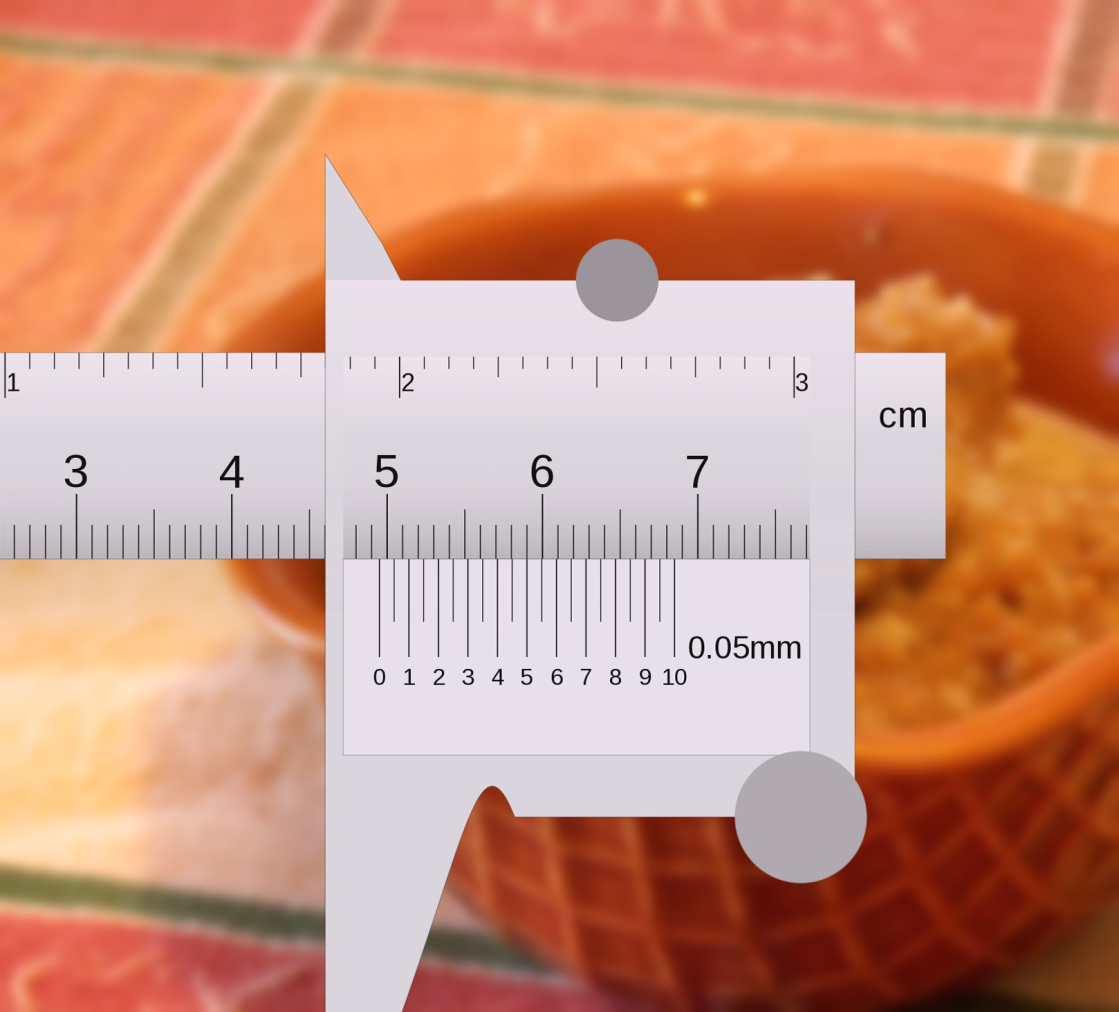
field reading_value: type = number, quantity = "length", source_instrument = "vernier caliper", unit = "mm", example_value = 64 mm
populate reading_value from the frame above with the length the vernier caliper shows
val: 49.5 mm
